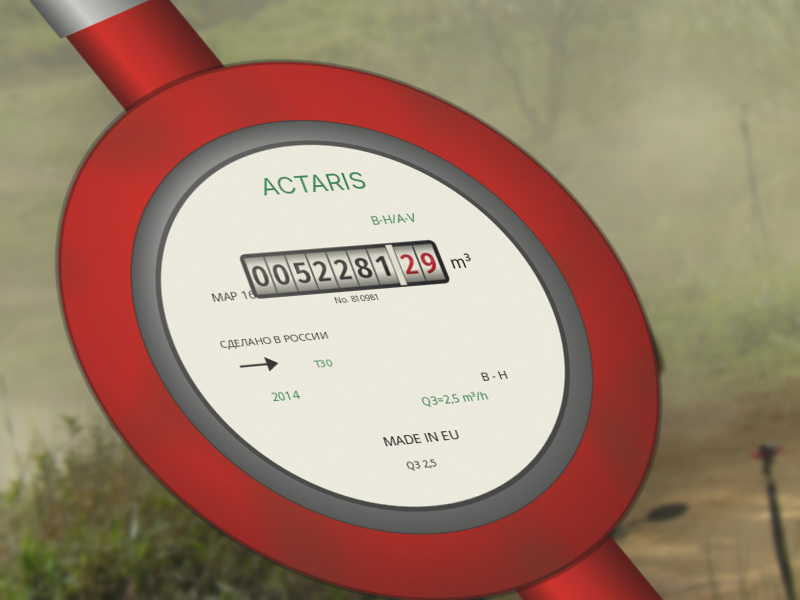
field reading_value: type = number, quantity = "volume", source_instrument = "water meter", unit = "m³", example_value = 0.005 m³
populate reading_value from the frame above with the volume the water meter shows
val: 52281.29 m³
